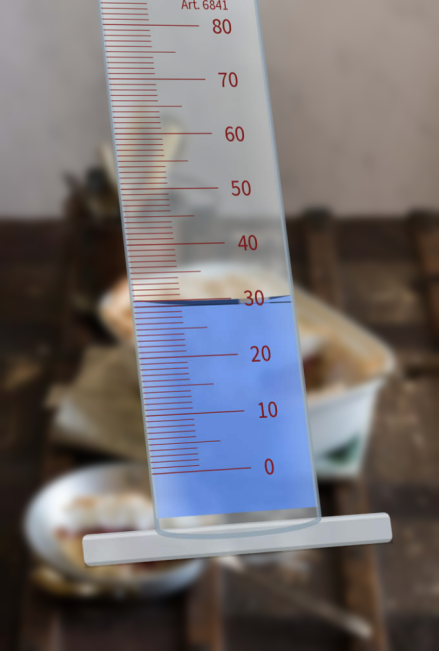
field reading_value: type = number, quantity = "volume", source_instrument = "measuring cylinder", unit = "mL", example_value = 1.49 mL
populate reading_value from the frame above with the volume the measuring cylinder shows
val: 29 mL
